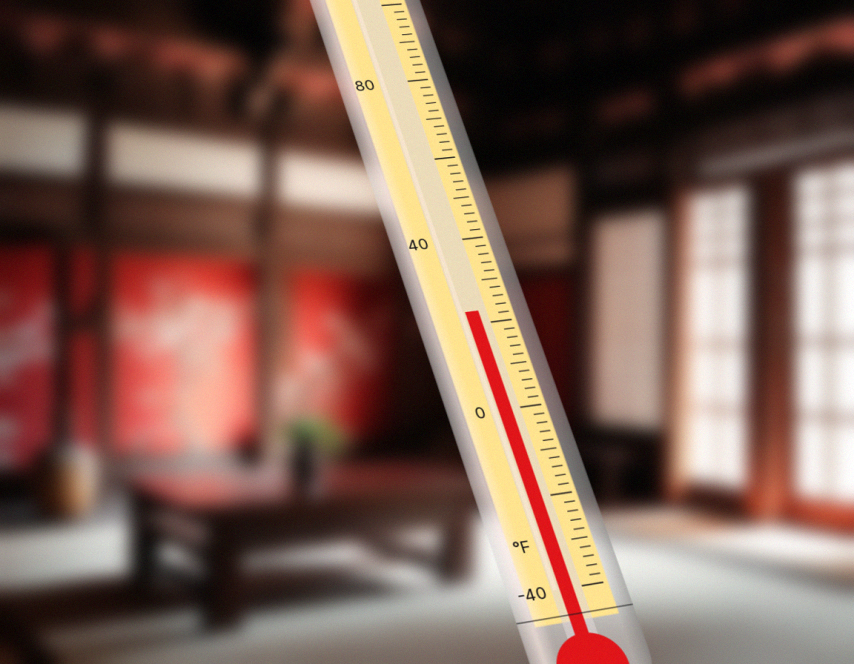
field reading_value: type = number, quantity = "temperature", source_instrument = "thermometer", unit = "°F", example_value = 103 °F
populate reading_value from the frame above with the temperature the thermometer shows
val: 23 °F
